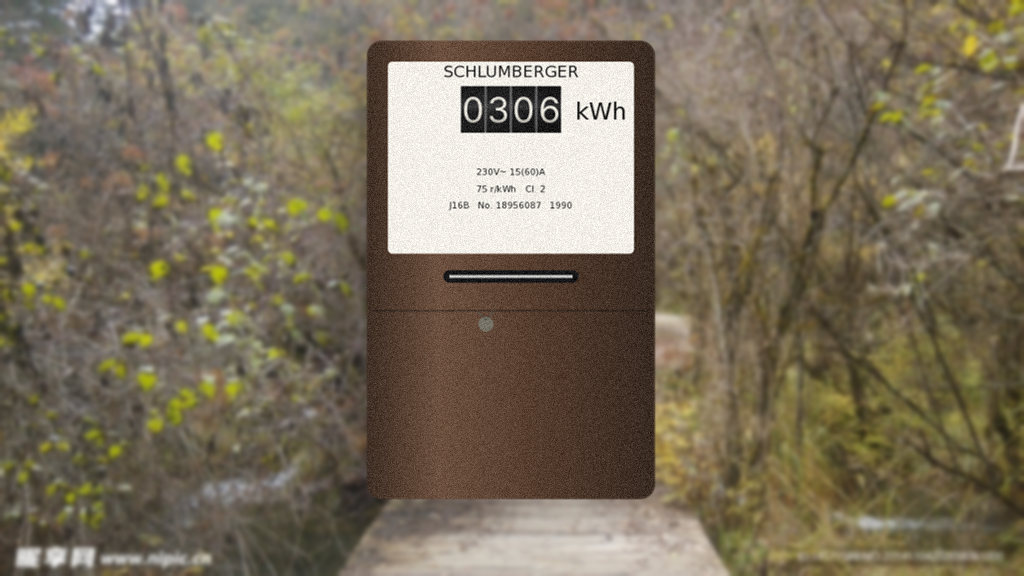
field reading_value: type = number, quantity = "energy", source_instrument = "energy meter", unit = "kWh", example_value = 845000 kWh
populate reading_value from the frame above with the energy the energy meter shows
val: 306 kWh
